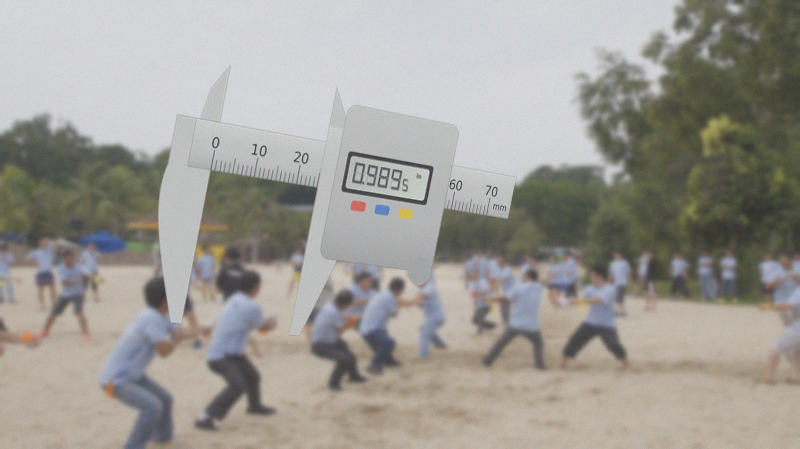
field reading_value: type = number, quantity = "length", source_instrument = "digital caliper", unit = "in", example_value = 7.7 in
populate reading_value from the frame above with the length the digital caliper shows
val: 0.9895 in
